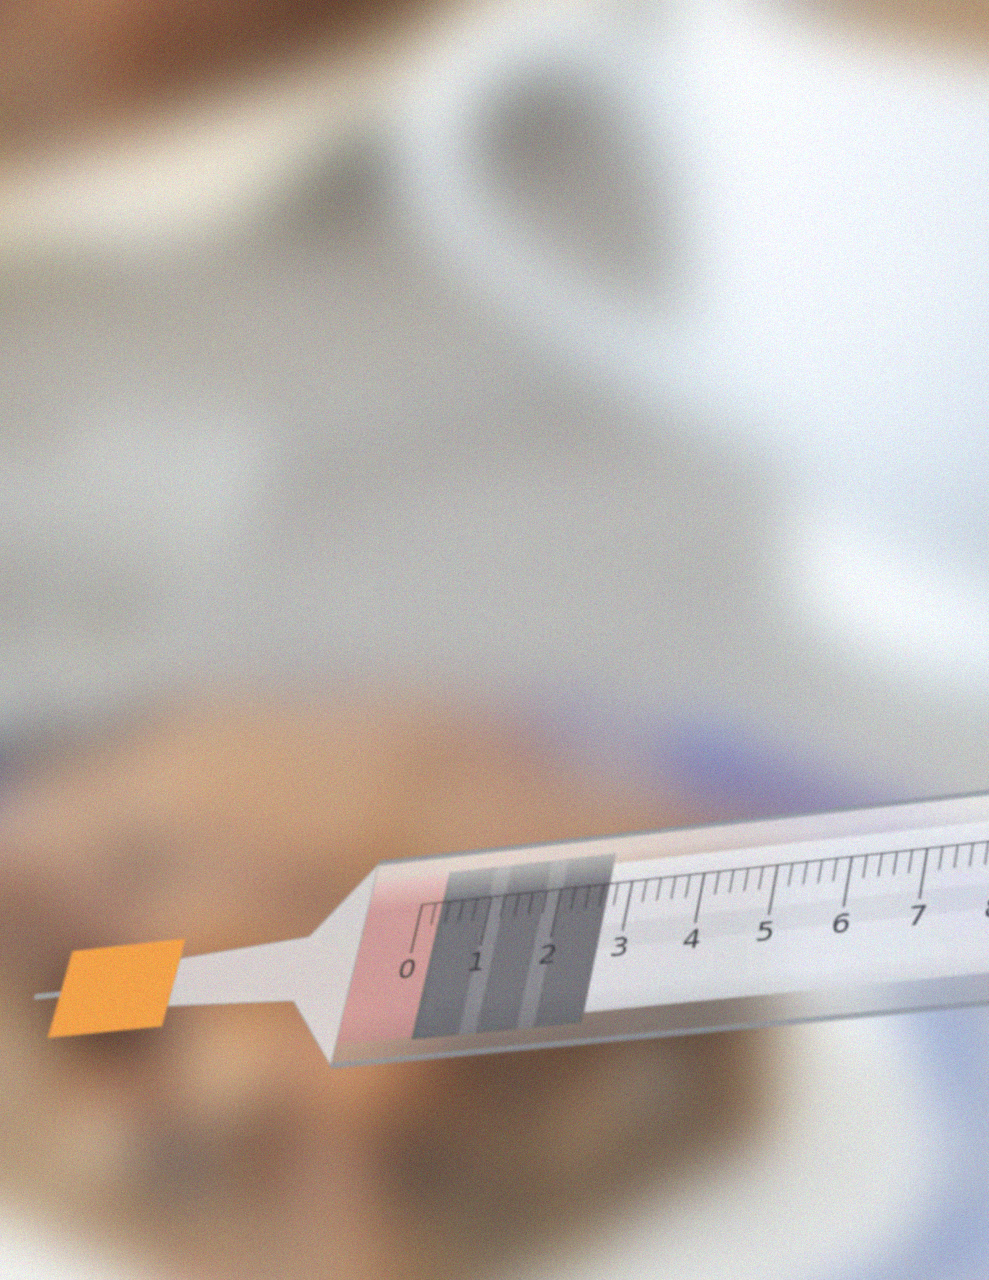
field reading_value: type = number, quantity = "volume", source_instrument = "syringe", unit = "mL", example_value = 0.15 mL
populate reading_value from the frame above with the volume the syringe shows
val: 0.3 mL
